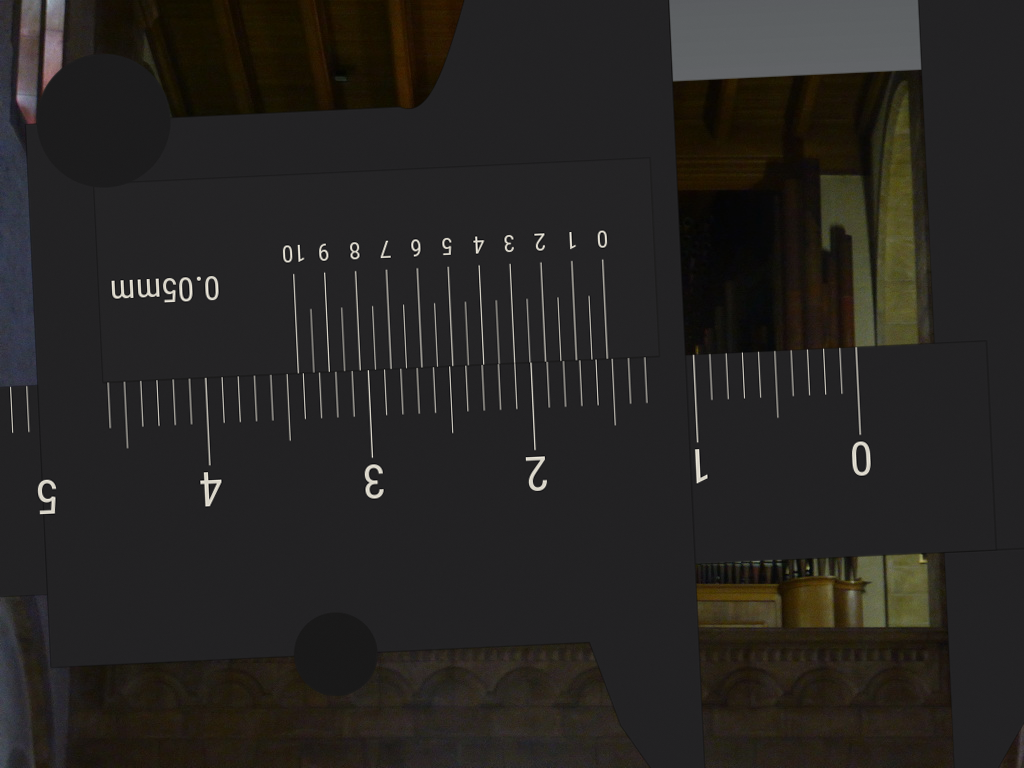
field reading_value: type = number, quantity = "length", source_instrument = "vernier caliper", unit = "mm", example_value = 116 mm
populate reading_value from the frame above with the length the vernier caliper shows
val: 15.3 mm
